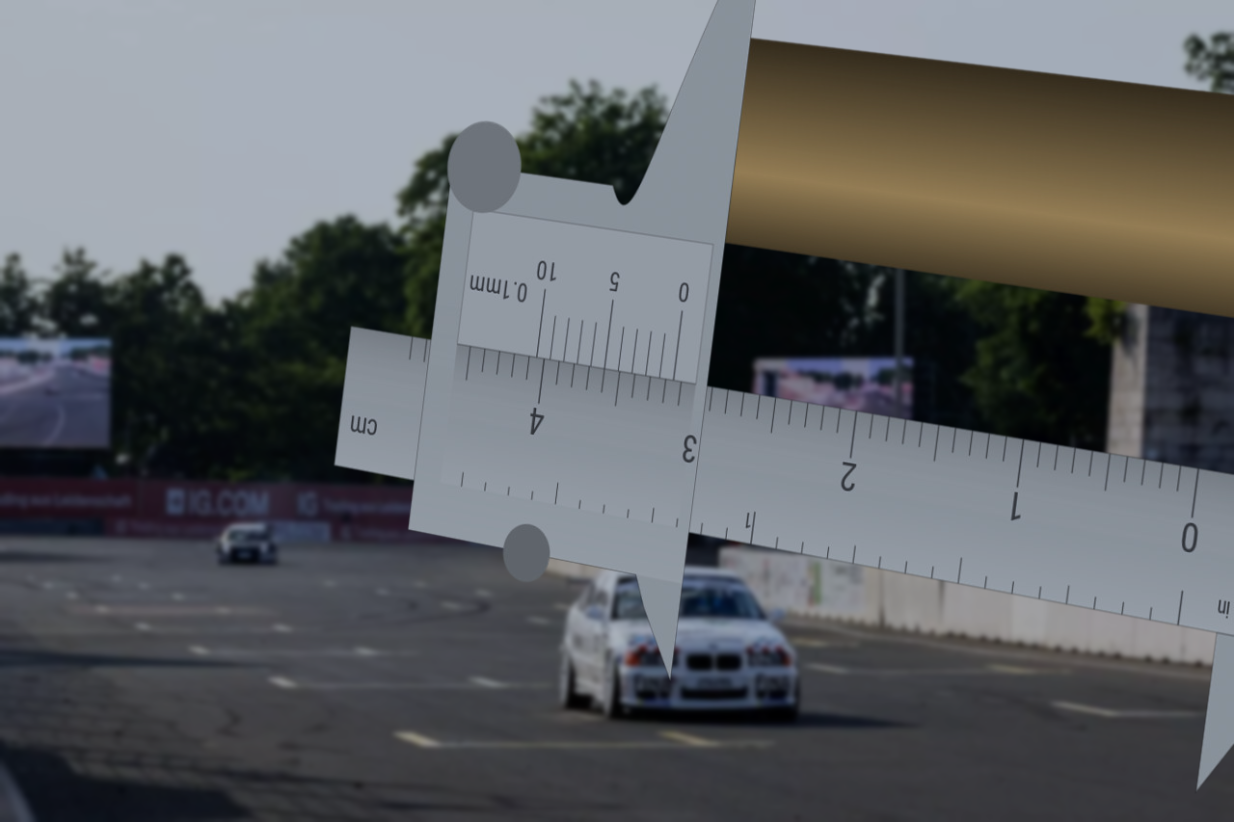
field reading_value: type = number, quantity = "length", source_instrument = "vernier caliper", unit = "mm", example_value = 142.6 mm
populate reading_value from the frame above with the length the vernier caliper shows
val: 31.5 mm
